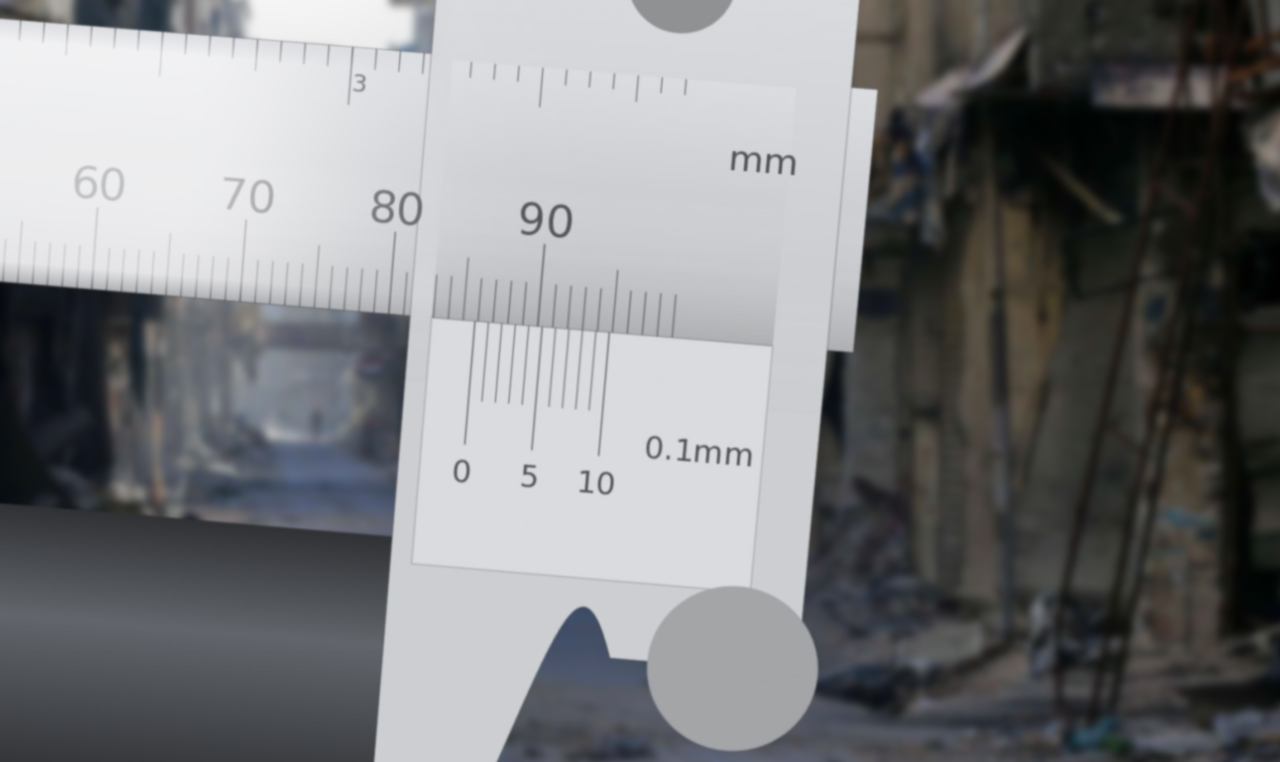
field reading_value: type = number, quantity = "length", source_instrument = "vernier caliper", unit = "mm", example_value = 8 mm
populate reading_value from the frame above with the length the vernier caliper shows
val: 85.8 mm
